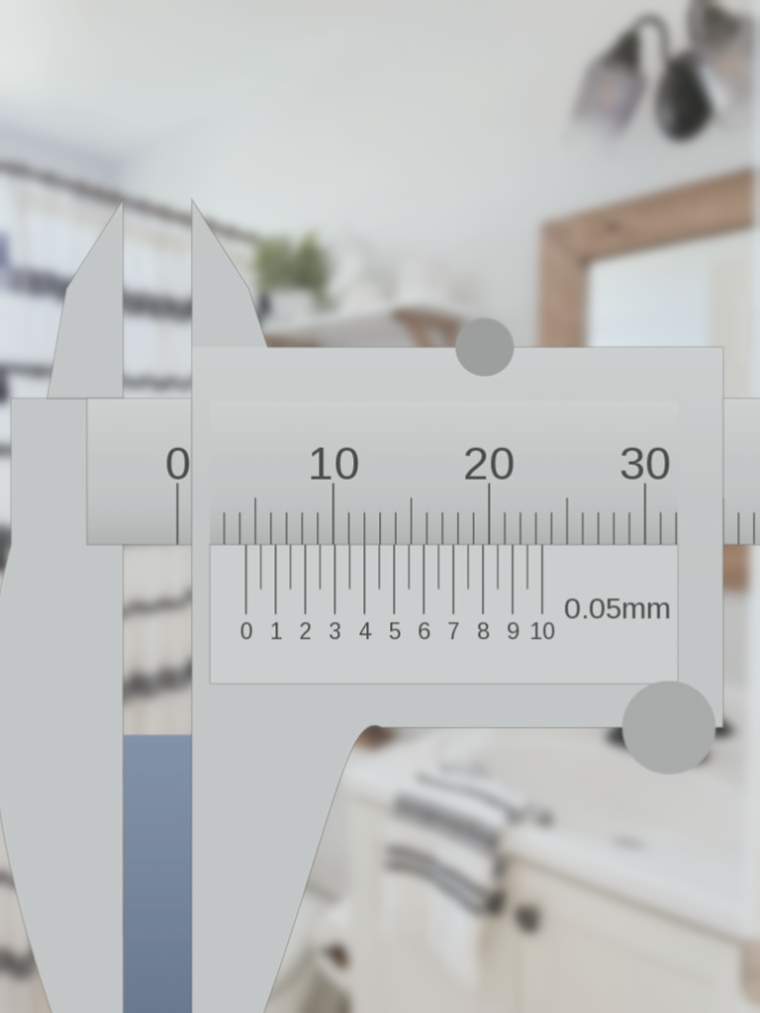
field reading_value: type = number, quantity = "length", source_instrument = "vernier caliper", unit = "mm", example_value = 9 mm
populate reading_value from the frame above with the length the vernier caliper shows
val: 4.4 mm
